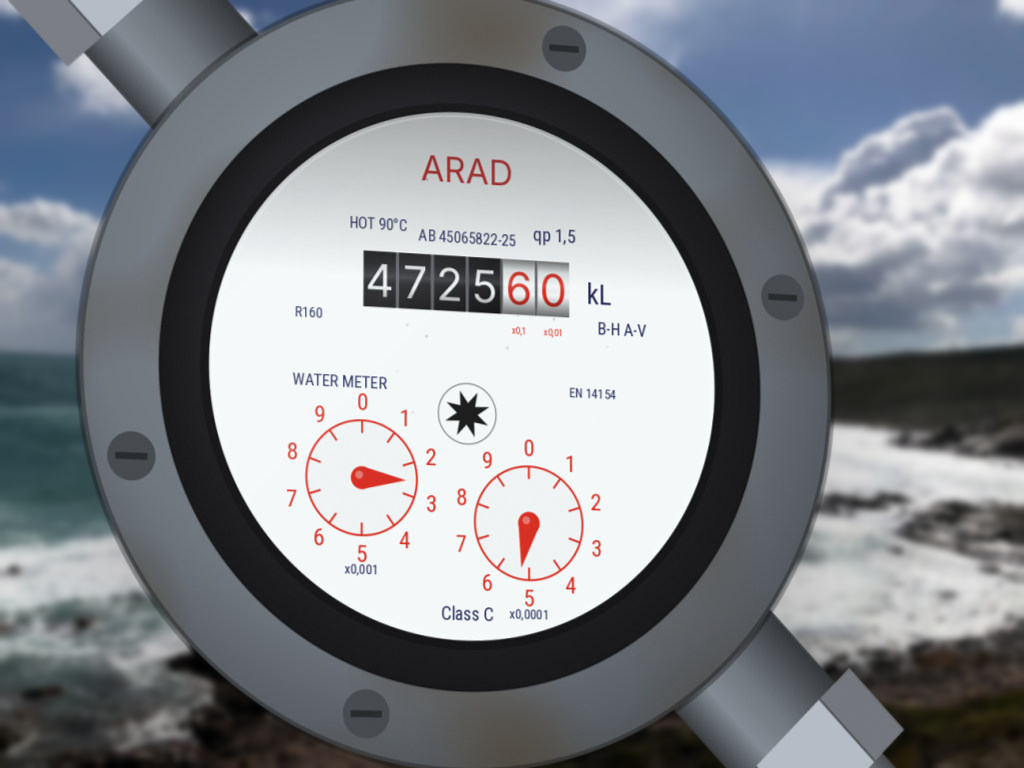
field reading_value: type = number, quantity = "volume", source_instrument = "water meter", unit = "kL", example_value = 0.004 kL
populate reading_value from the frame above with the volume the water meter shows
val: 4725.6025 kL
